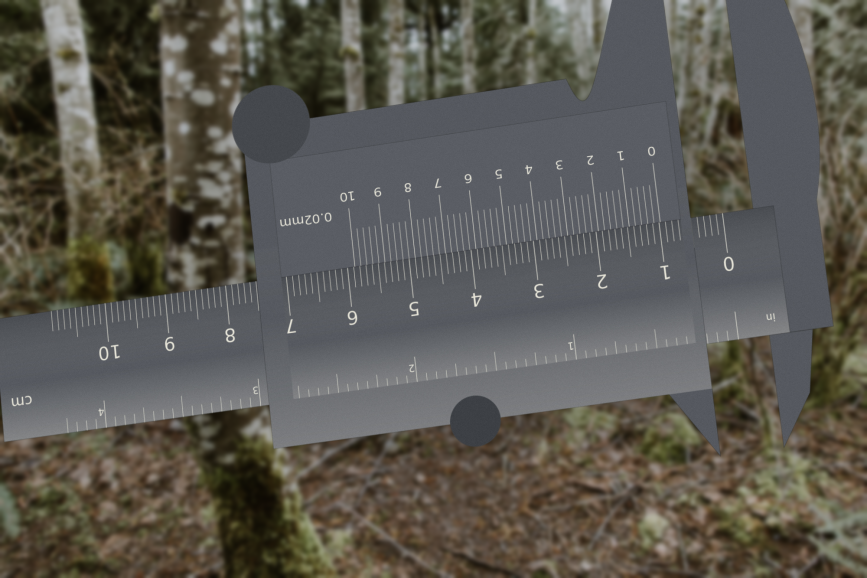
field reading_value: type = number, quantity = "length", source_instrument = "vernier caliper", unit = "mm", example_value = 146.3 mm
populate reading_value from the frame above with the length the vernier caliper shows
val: 9.8 mm
